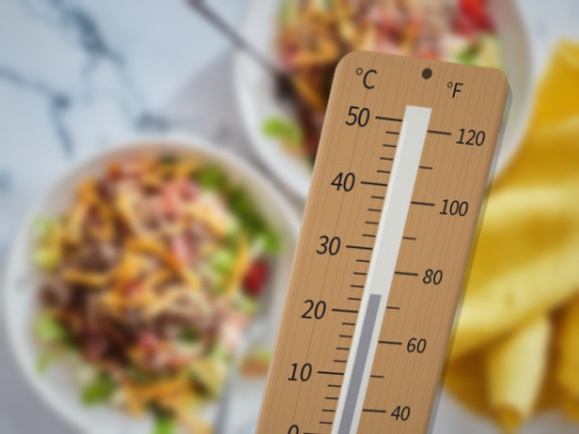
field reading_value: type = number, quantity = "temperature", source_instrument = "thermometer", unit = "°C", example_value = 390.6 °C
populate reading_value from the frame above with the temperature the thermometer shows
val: 23 °C
